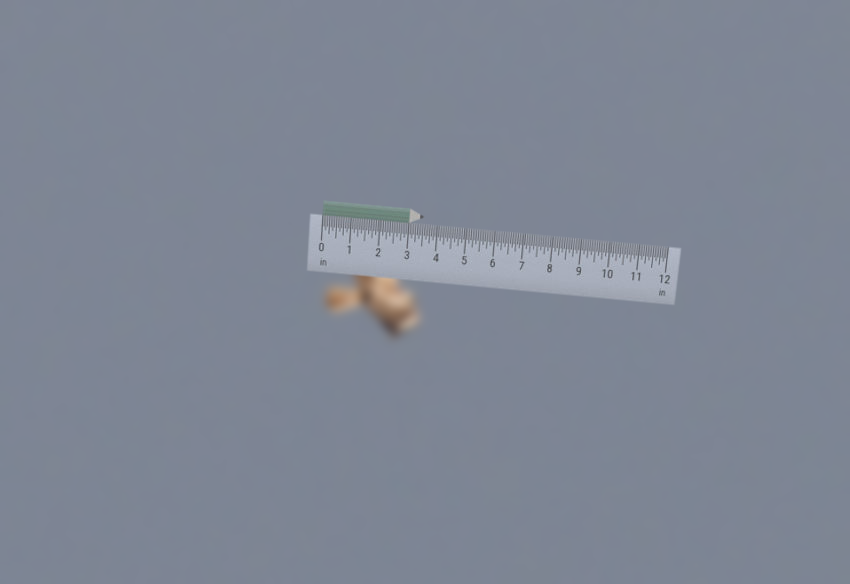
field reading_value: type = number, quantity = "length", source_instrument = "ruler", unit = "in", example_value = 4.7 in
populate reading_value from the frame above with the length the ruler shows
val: 3.5 in
